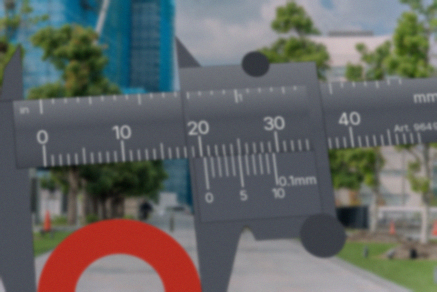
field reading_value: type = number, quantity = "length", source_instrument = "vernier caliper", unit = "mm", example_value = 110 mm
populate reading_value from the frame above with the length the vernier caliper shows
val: 20.4 mm
